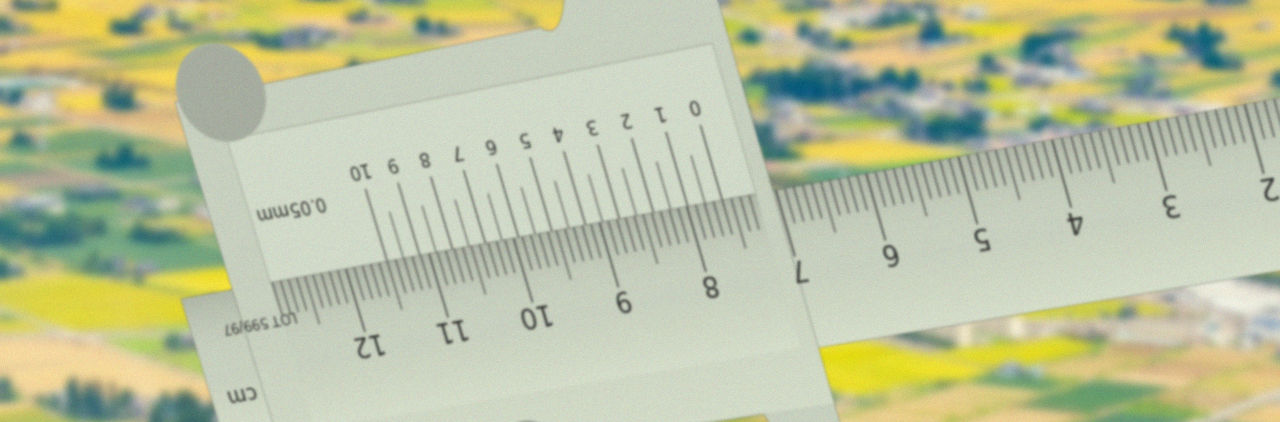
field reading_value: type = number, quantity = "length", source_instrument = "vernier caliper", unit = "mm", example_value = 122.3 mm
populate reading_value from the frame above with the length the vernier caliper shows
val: 76.0 mm
